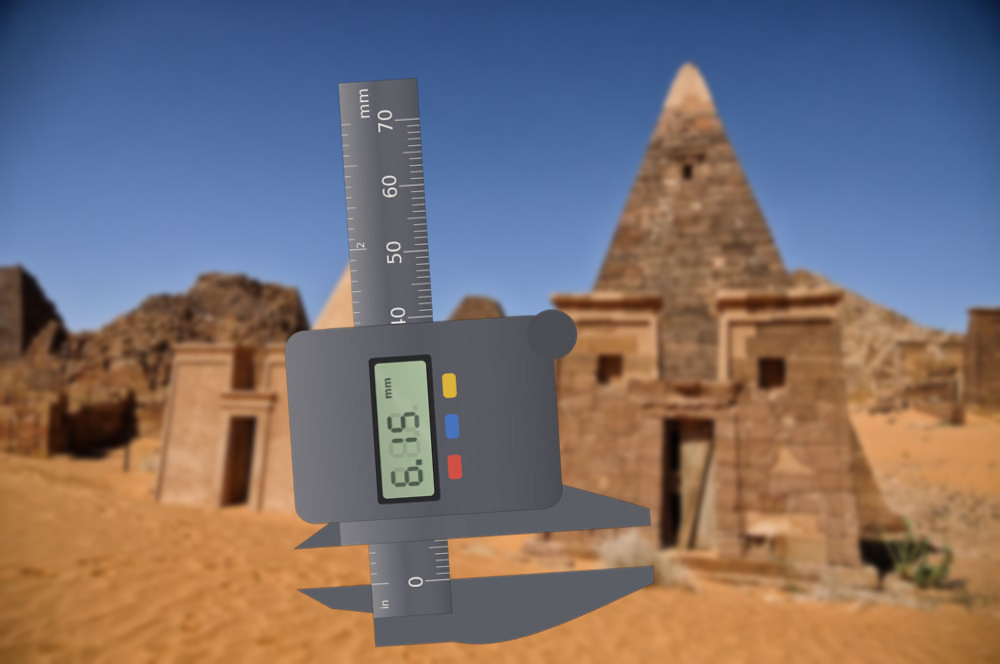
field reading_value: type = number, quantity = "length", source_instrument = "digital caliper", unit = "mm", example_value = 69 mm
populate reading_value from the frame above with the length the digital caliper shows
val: 6.15 mm
